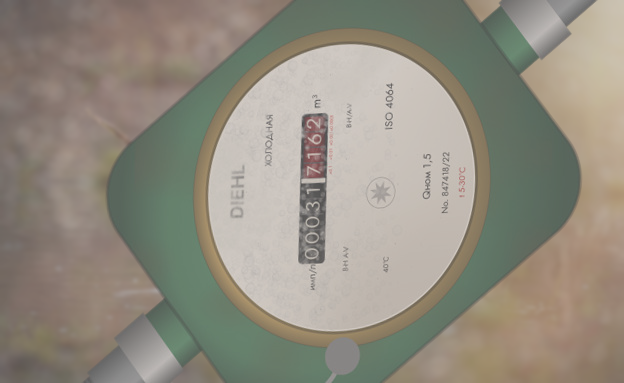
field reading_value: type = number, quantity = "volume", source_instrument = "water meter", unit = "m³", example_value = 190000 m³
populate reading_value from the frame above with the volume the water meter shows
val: 31.7162 m³
